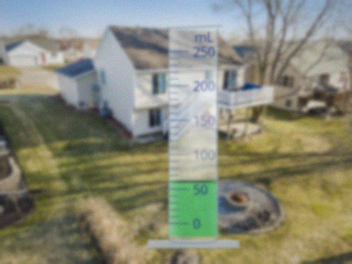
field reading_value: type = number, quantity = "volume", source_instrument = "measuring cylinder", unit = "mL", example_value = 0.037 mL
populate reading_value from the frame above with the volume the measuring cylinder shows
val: 60 mL
